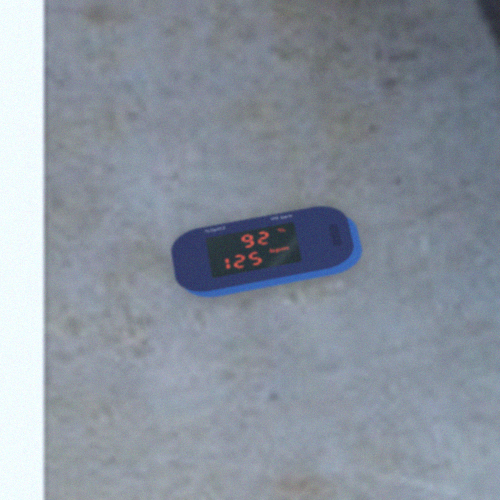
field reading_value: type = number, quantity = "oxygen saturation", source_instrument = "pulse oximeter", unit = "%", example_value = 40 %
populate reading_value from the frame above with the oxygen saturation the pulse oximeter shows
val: 92 %
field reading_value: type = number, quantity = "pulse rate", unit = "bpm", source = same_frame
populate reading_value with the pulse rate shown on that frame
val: 125 bpm
